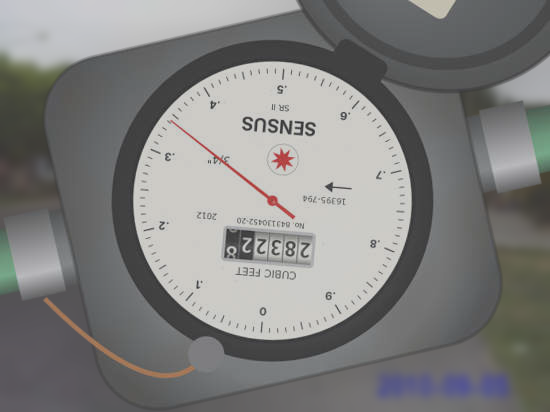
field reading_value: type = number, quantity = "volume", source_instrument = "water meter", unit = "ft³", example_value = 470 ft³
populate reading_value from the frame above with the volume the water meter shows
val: 283228.34 ft³
